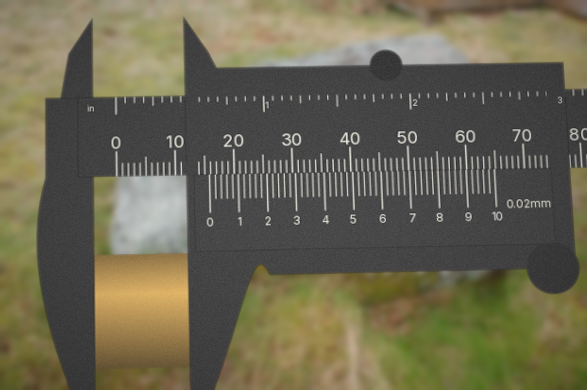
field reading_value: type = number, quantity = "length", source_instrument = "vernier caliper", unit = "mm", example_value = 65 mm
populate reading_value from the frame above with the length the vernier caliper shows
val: 15.8 mm
